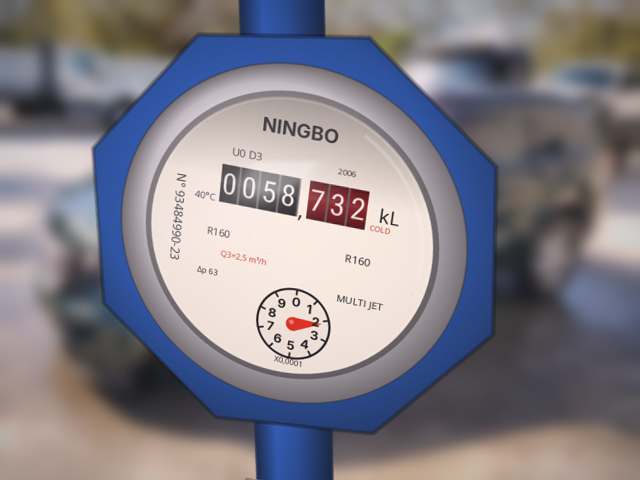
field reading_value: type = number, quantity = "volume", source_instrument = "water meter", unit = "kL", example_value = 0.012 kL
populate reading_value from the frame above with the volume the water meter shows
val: 58.7322 kL
